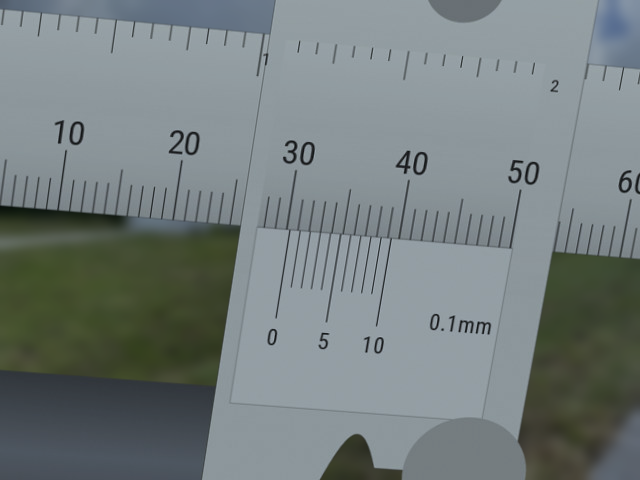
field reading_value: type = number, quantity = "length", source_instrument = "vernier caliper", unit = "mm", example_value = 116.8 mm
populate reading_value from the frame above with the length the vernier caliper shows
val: 30.3 mm
